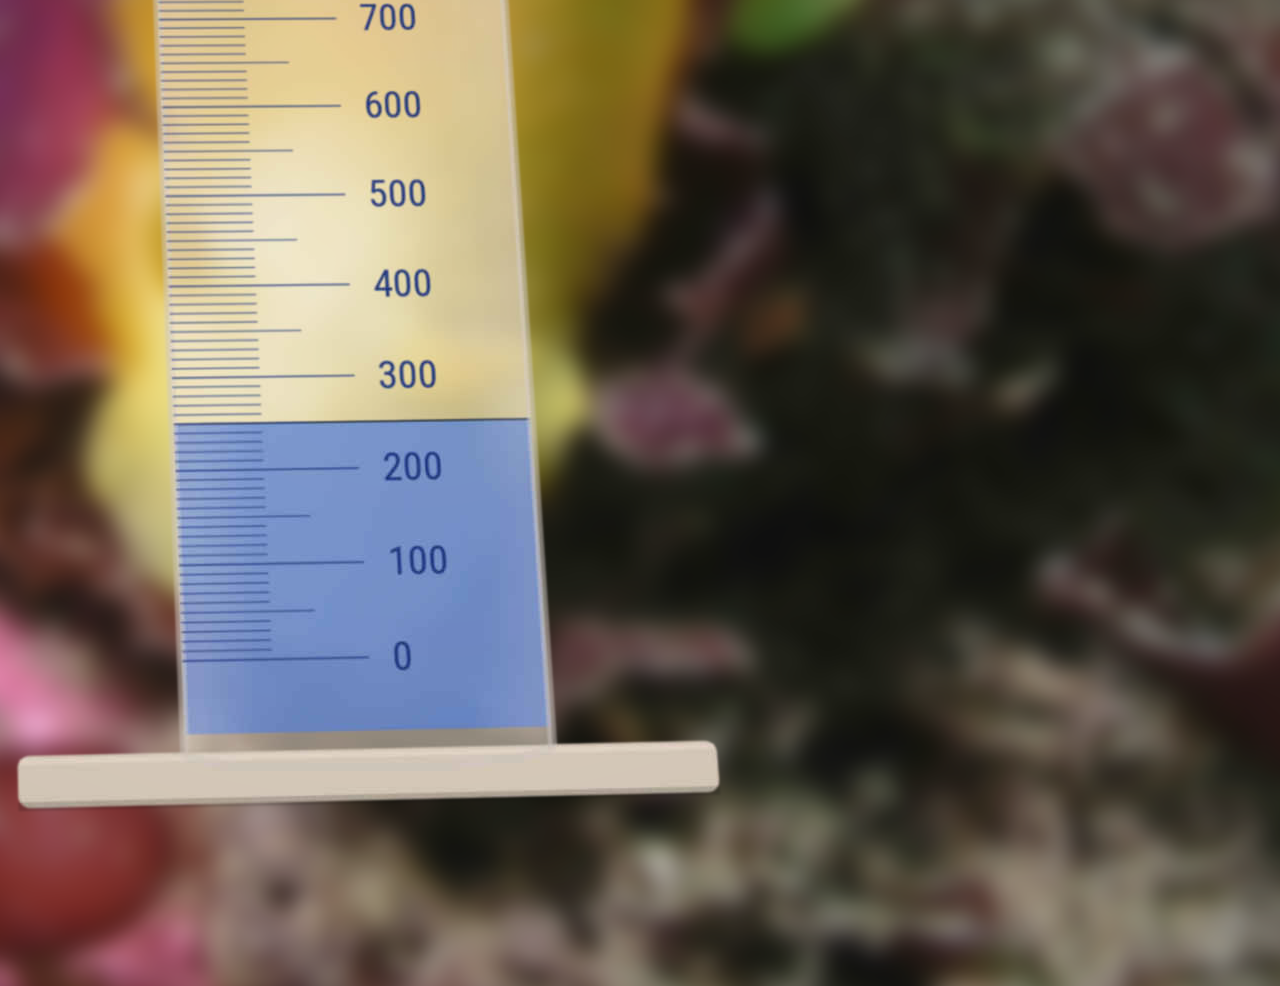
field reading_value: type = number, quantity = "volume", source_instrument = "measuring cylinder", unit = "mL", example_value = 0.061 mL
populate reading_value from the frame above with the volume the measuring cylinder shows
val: 250 mL
